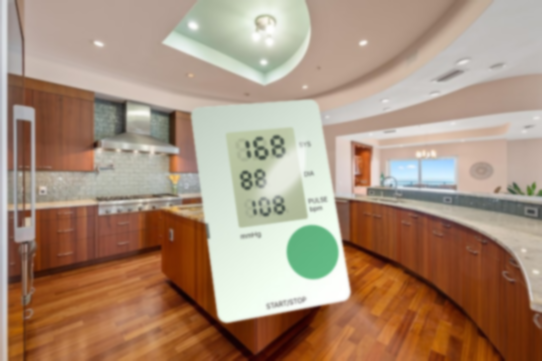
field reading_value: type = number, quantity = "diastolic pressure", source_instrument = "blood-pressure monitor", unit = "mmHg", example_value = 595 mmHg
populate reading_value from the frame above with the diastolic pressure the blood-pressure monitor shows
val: 88 mmHg
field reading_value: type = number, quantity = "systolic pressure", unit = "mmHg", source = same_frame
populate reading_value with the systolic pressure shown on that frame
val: 168 mmHg
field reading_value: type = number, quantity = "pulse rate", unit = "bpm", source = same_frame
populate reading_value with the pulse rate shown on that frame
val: 108 bpm
